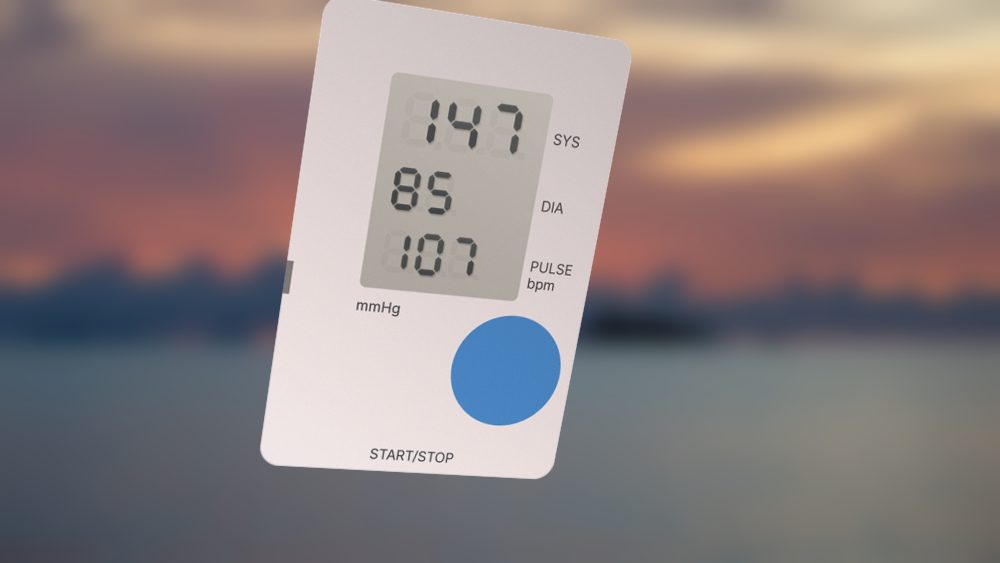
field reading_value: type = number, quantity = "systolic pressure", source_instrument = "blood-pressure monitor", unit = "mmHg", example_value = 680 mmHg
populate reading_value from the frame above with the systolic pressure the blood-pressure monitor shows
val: 147 mmHg
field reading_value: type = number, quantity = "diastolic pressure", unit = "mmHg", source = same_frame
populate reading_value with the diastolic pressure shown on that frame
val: 85 mmHg
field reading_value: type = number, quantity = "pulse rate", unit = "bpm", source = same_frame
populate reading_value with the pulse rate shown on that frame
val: 107 bpm
